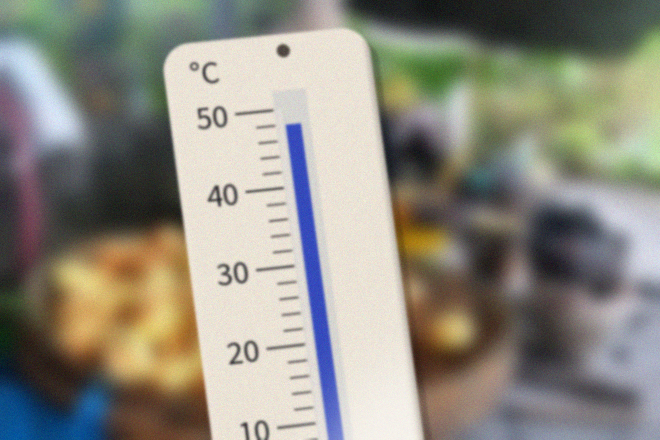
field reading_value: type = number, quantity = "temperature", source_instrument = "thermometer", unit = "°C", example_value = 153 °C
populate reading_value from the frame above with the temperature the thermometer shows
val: 48 °C
